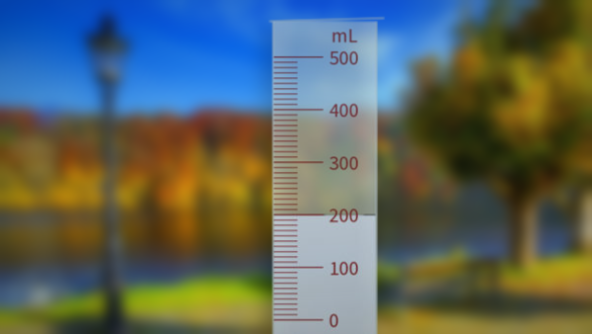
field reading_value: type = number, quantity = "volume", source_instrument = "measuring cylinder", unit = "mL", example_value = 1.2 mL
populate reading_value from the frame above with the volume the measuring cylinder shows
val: 200 mL
